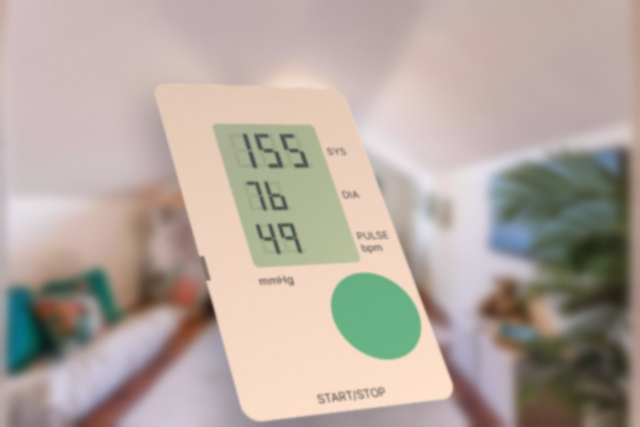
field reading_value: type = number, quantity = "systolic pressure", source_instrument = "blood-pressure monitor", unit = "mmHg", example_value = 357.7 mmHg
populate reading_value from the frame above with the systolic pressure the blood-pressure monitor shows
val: 155 mmHg
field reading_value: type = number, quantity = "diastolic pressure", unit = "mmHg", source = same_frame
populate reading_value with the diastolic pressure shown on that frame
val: 76 mmHg
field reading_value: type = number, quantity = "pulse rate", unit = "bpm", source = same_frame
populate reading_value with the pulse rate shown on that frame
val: 49 bpm
